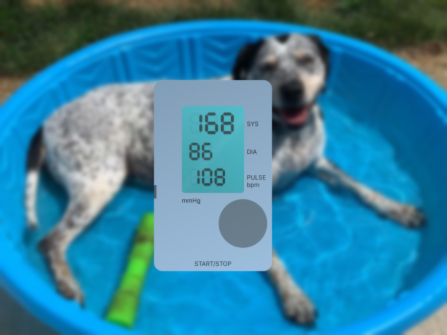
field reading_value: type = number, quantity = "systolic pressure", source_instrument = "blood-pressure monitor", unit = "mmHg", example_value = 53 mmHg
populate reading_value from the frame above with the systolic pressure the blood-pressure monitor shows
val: 168 mmHg
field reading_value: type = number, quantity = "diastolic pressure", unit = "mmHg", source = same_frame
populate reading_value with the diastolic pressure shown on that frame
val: 86 mmHg
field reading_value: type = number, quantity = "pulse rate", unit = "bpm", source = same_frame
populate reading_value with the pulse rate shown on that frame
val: 108 bpm
